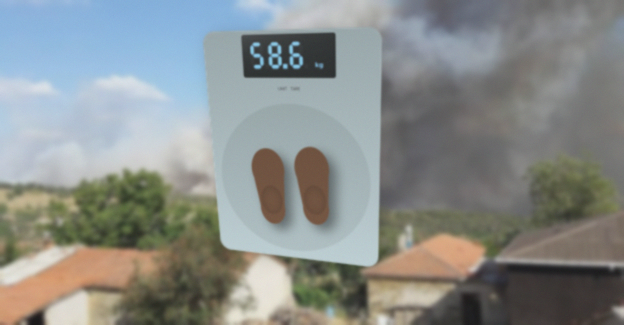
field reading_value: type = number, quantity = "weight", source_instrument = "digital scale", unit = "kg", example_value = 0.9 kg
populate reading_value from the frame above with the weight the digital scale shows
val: 58.6 kg
